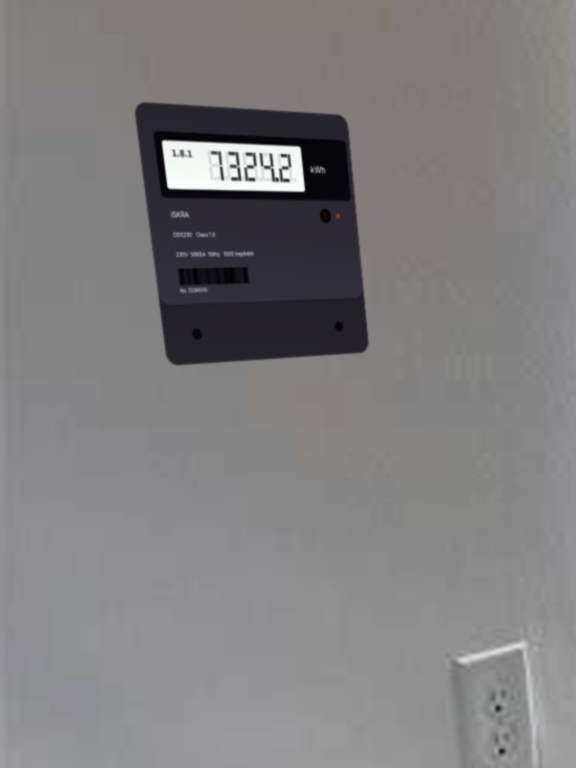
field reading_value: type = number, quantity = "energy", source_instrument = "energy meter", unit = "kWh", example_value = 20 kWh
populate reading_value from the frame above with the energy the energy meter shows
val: 7324.2 kWh
